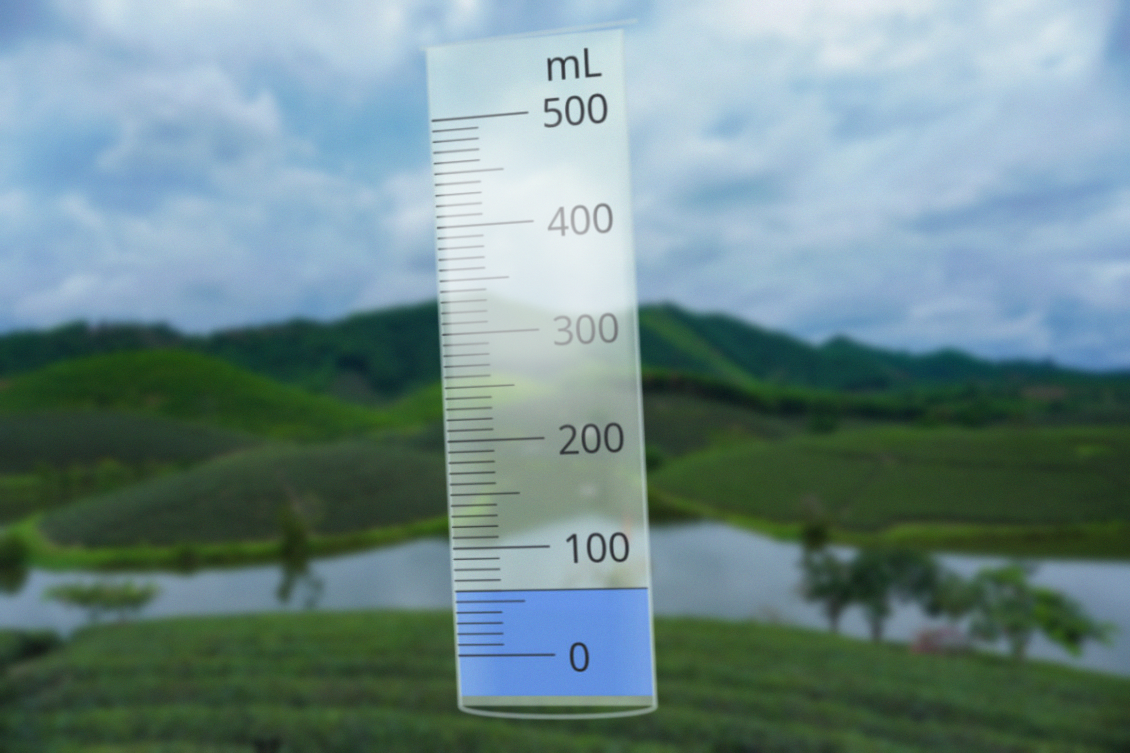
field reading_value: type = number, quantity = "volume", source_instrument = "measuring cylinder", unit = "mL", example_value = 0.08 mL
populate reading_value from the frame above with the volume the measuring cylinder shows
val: 60 mL
